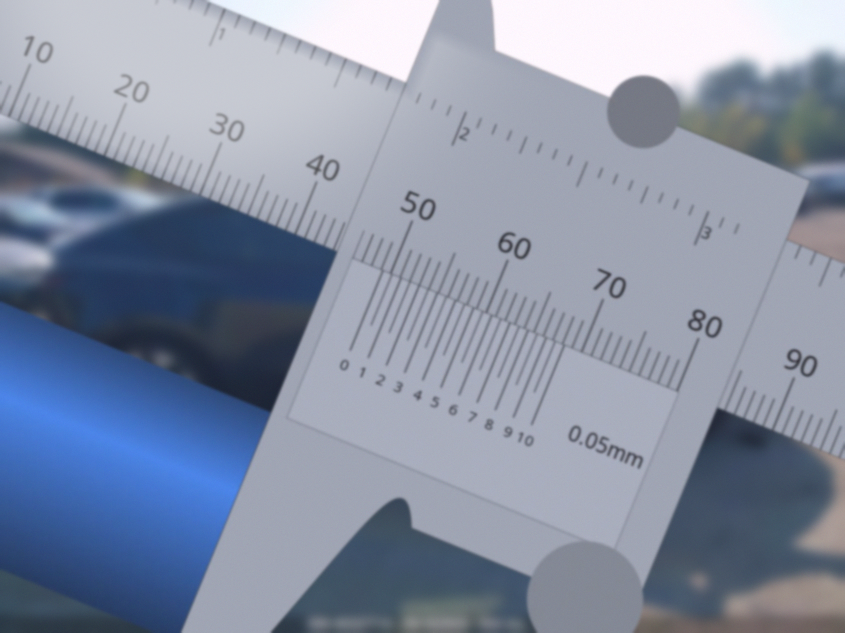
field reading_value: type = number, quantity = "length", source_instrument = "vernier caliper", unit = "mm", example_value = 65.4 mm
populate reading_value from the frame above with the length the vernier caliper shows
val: 49.2 mm
